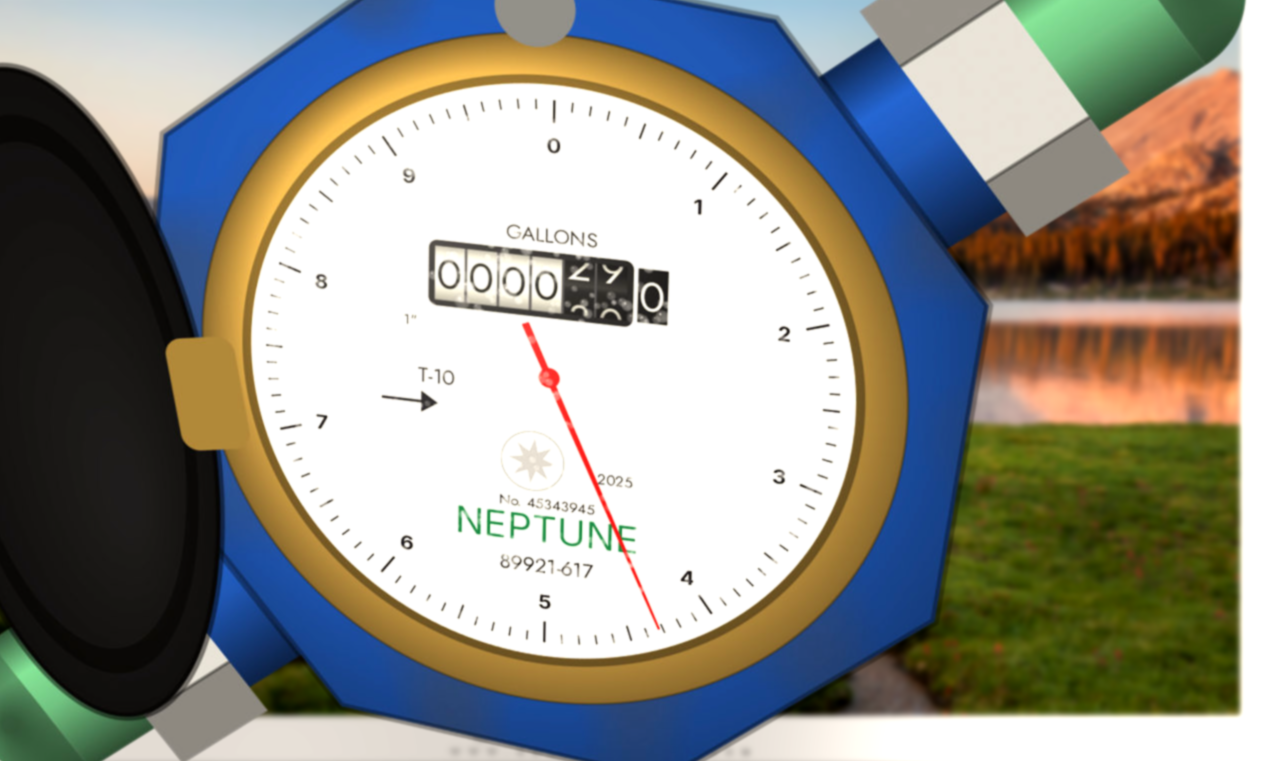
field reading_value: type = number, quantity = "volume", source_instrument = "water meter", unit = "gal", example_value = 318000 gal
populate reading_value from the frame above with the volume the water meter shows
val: 294.3 gal
